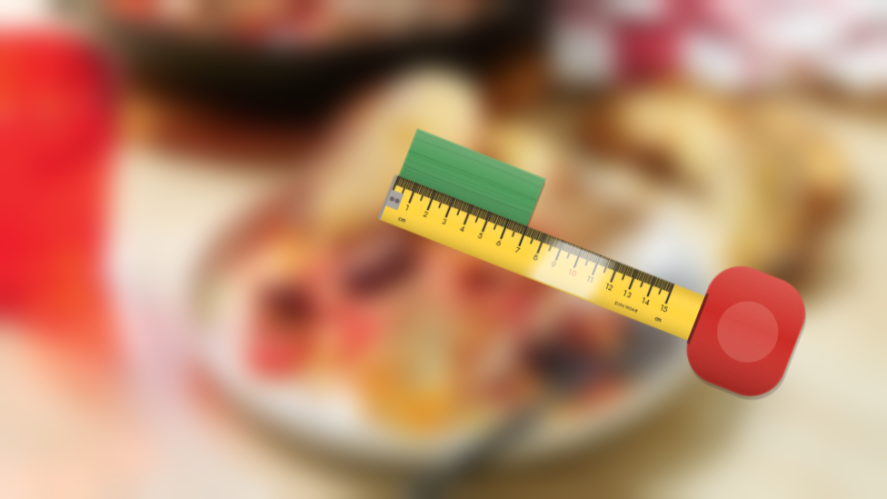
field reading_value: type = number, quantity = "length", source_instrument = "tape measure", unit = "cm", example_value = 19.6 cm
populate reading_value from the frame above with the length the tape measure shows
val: 7 cm
